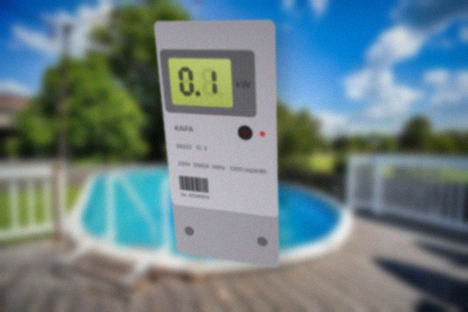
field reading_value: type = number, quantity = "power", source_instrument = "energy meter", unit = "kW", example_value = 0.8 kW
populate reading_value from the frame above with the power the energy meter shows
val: 0.1 kW
